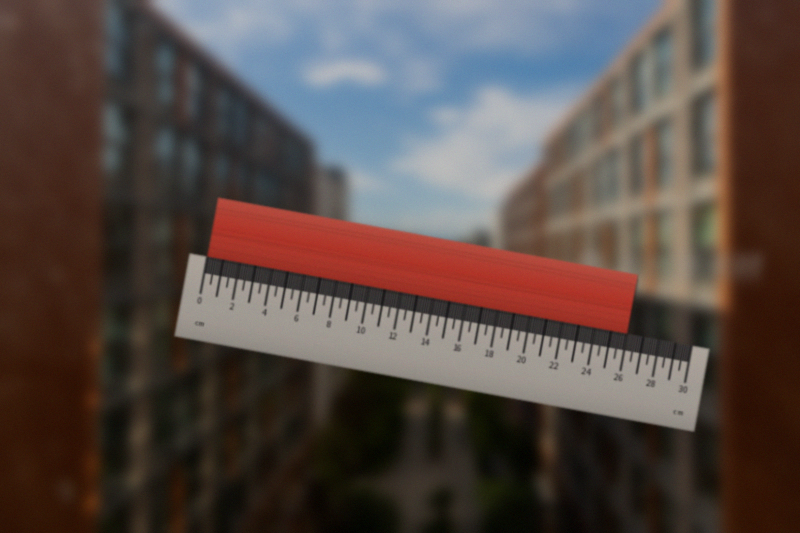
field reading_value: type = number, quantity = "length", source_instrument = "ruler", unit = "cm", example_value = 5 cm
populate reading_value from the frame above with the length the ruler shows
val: 26 cm
